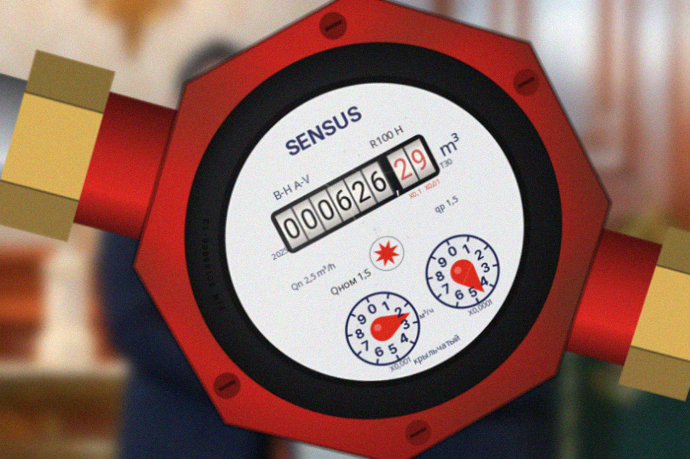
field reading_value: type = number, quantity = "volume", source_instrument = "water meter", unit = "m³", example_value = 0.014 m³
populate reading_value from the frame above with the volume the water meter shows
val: 626.2924 m³
